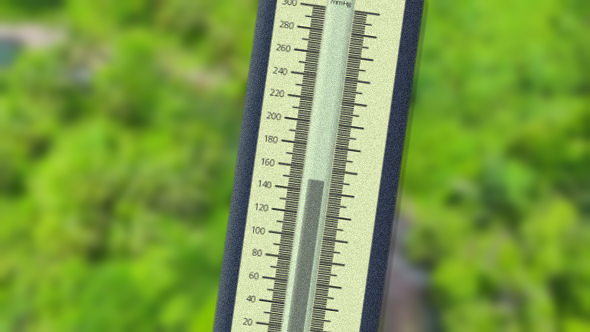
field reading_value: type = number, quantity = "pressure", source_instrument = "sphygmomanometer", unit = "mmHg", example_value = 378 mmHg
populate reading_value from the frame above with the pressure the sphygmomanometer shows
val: 150 mmHg
